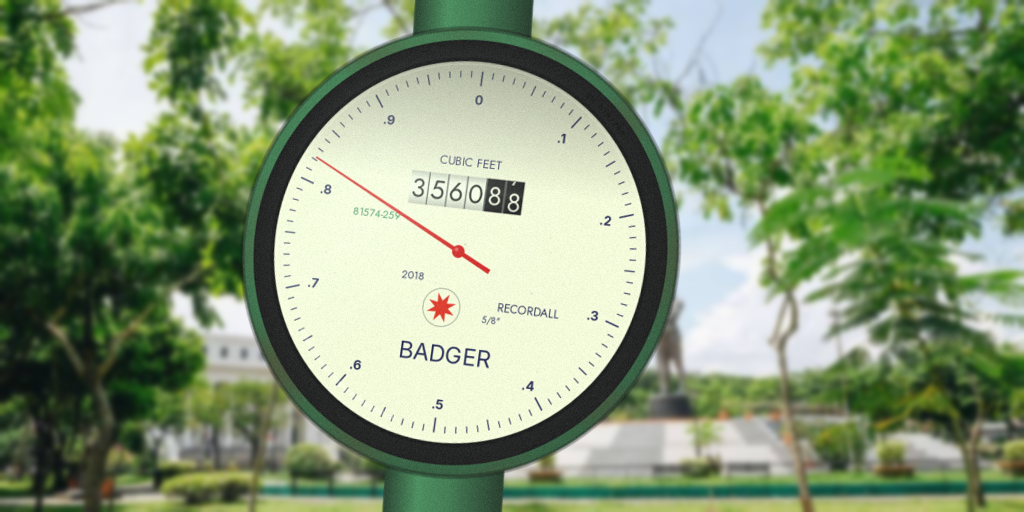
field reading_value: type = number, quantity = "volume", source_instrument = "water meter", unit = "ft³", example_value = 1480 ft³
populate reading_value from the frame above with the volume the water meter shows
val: 356087.82 ft³
